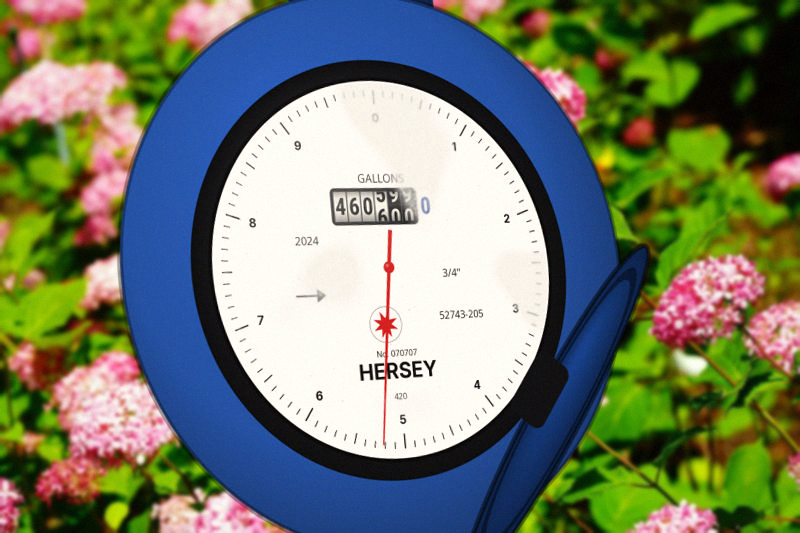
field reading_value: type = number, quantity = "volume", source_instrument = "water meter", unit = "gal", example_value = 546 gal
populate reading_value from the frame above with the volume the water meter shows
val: 4605995.2 gal
